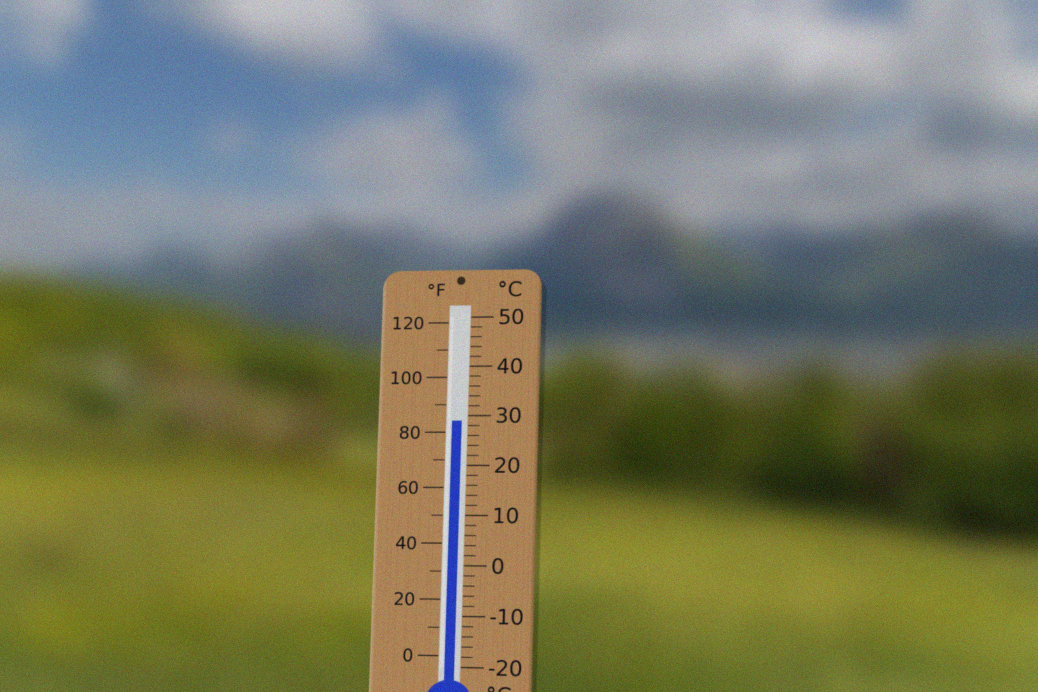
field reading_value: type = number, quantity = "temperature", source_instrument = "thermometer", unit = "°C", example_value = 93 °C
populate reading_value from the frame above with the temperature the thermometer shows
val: 29 °C
